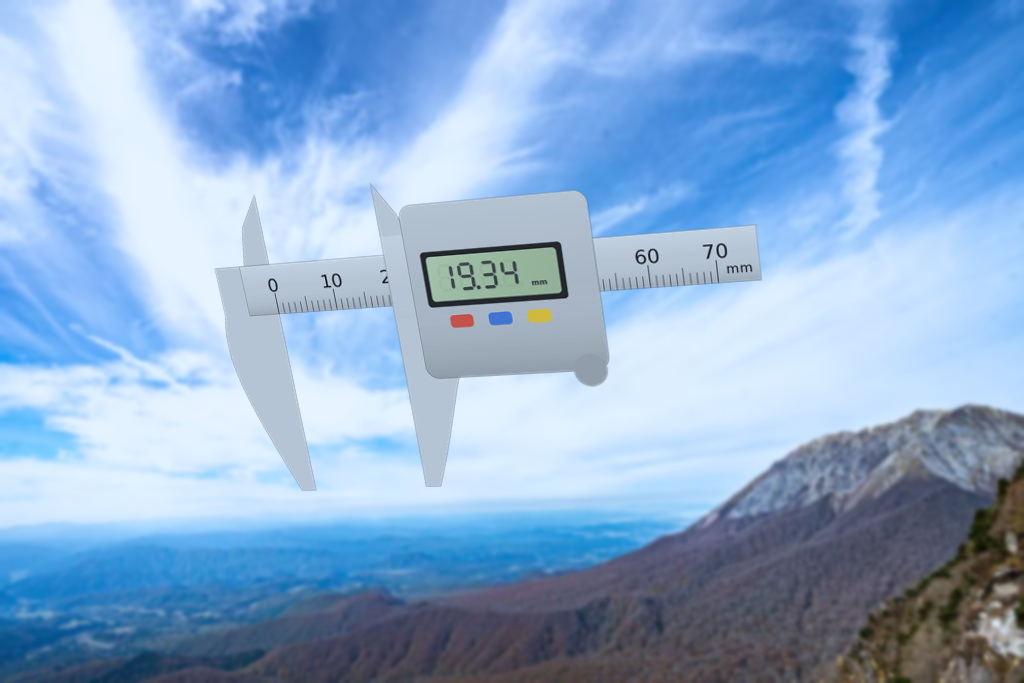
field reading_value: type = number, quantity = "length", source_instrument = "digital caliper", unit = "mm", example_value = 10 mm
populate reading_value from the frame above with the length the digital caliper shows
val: 19.34 mm
